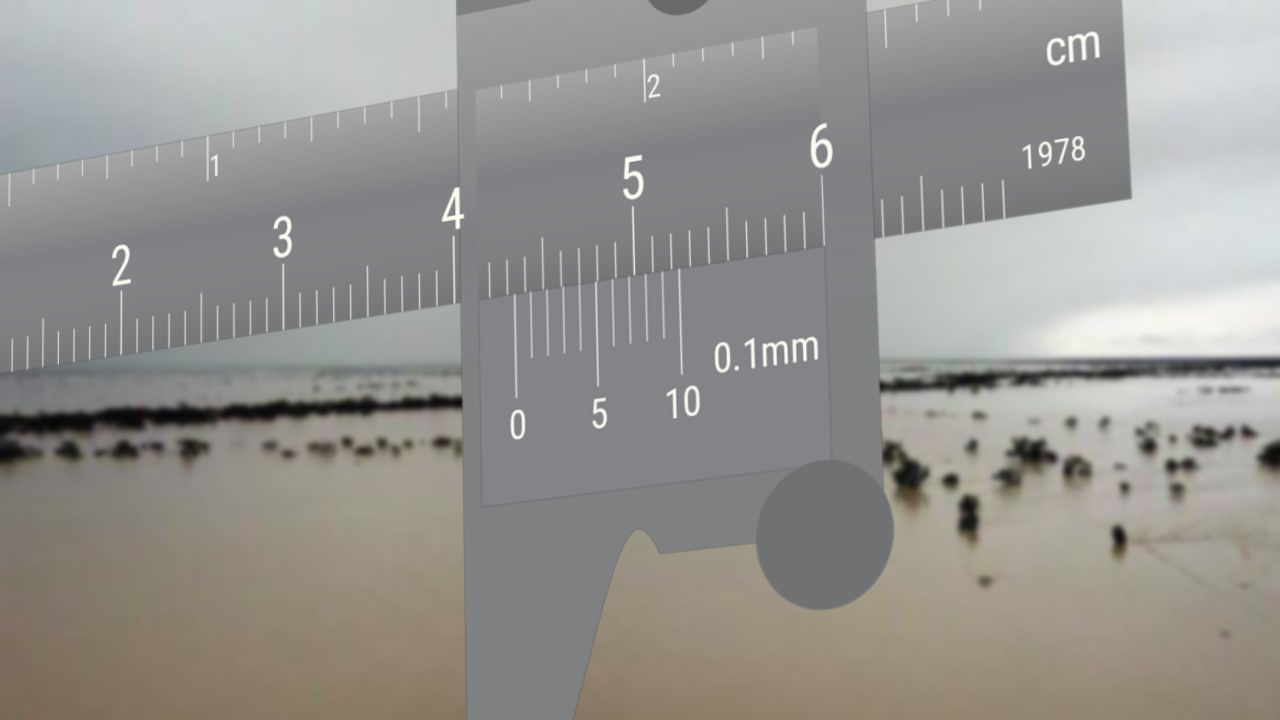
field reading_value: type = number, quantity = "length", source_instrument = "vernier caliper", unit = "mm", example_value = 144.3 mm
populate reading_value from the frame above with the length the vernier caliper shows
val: 43.4 mm
